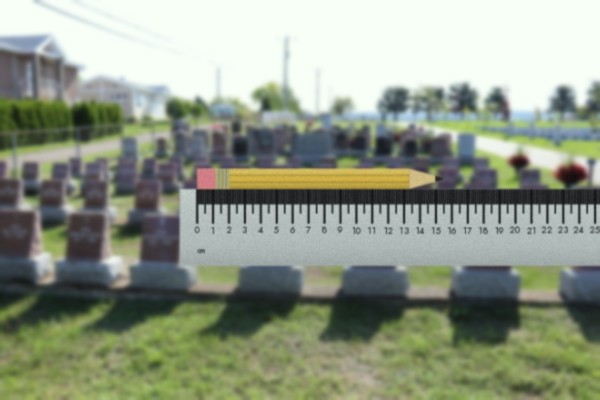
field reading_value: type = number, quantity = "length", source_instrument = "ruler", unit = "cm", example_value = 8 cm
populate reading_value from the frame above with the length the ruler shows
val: 15.5 cm
